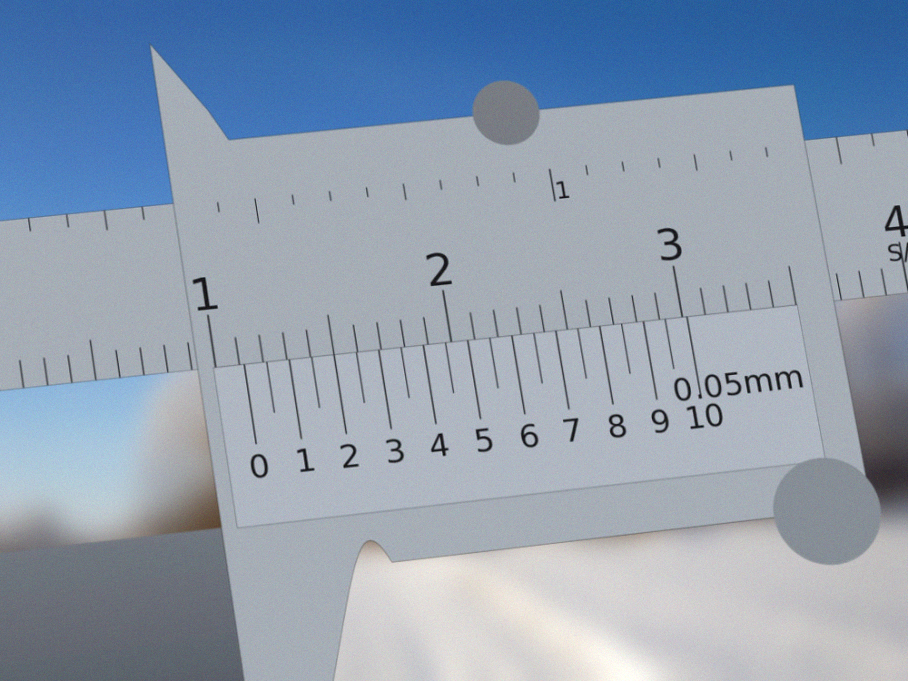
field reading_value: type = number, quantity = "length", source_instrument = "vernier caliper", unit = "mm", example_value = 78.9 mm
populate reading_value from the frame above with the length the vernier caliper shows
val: 11.20 mm
